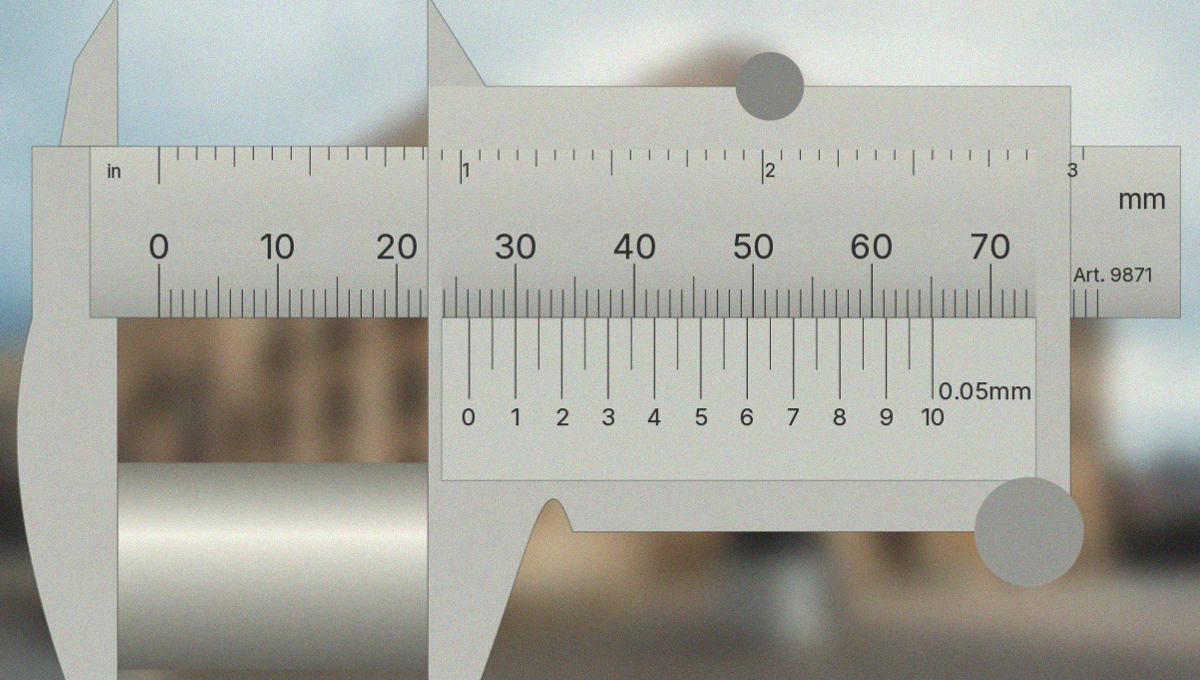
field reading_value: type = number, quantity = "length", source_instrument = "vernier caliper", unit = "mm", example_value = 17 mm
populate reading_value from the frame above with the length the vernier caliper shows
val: 26.1 mm
